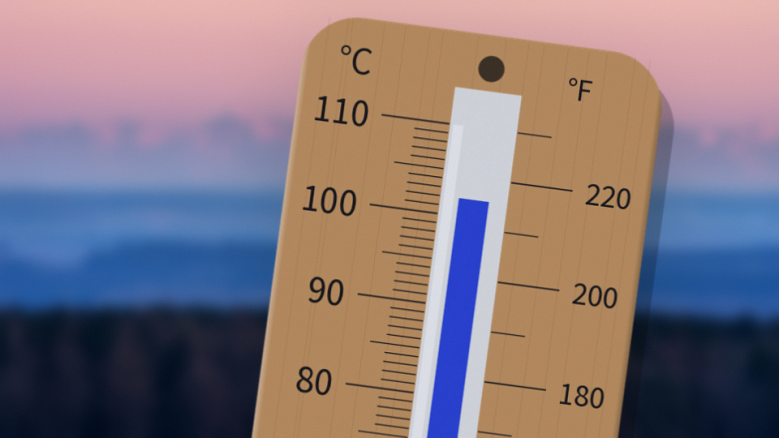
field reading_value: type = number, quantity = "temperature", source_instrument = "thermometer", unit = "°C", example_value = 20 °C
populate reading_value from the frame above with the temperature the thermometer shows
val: 102 °C
